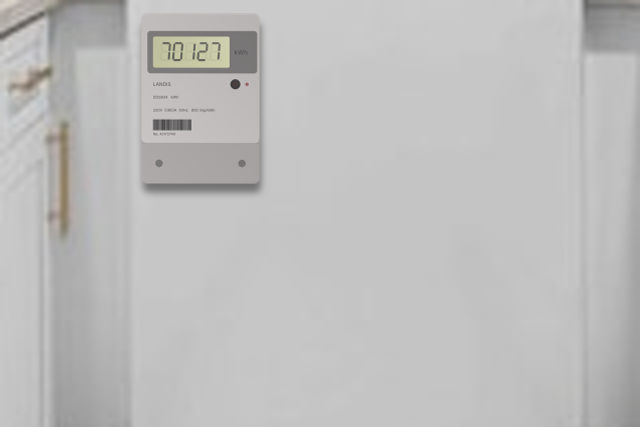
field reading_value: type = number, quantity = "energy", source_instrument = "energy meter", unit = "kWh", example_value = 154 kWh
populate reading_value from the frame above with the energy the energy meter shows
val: 70127 kWh
